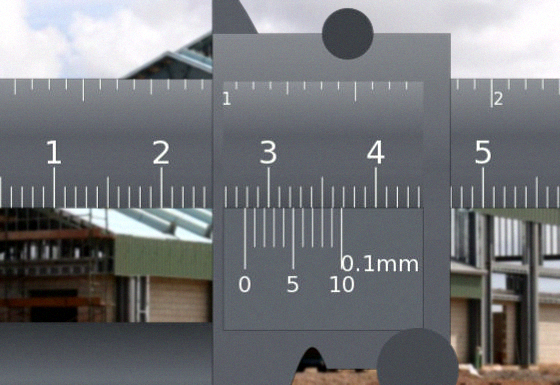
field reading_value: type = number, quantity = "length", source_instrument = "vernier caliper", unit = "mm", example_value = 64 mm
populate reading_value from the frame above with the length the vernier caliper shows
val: 27.8 mm
